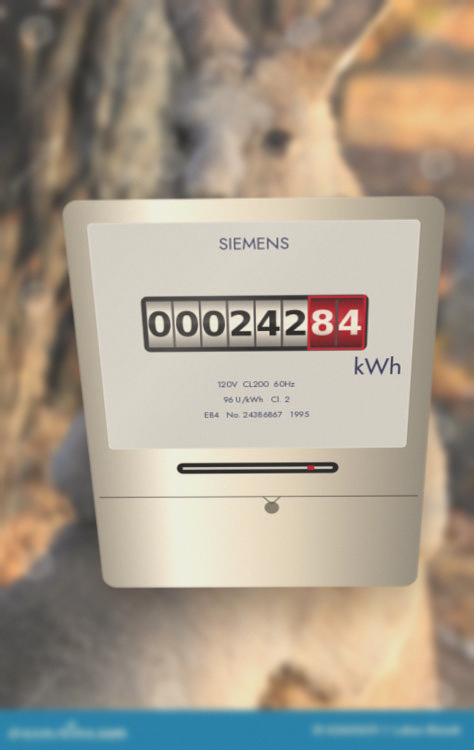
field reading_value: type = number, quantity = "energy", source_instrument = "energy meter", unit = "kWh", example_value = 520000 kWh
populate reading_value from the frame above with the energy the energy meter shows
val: 242.84 kWh
